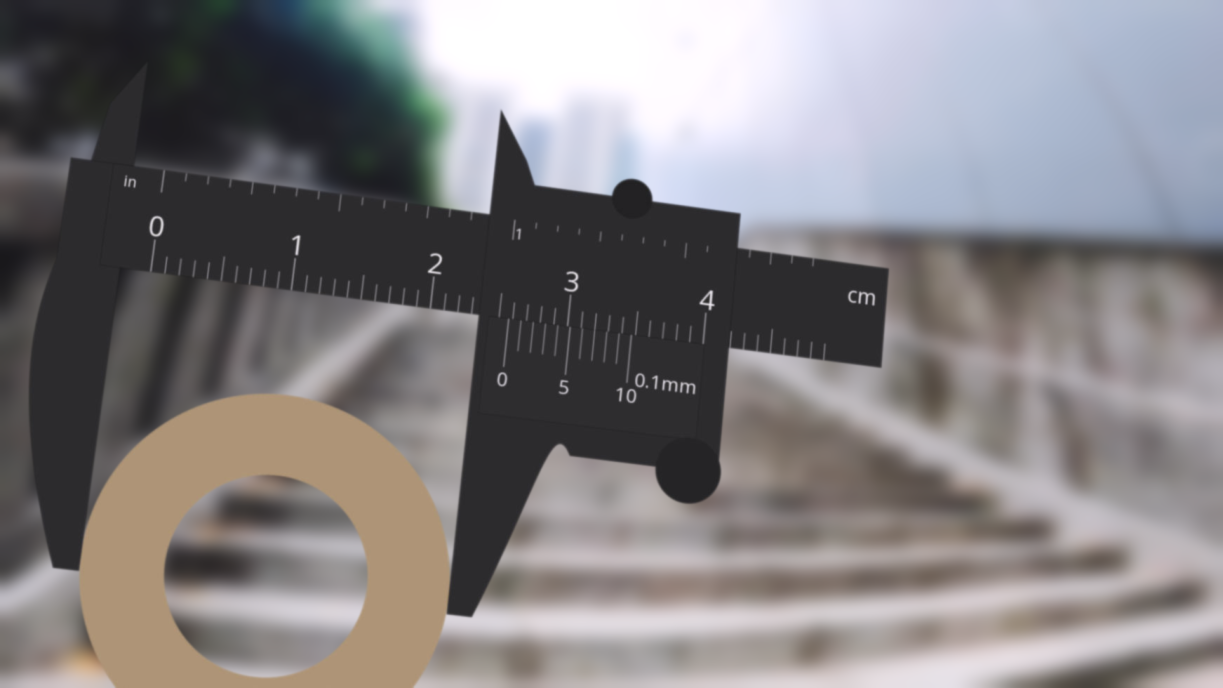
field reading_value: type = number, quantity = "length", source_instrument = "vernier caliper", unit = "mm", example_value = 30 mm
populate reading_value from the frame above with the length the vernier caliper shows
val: 25.7 mm
